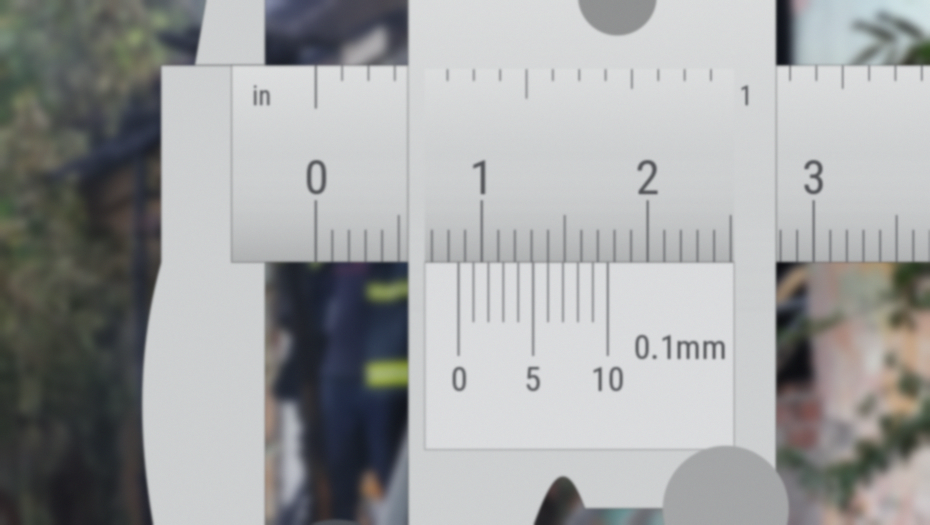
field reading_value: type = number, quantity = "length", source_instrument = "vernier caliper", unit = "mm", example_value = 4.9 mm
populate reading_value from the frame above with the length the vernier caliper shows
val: 8.6 mm
